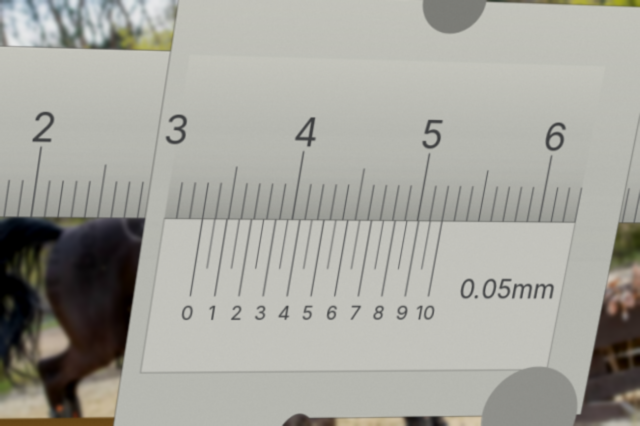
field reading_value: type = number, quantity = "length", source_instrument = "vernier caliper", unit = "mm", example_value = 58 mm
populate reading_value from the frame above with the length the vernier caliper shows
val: 33.0 mm
